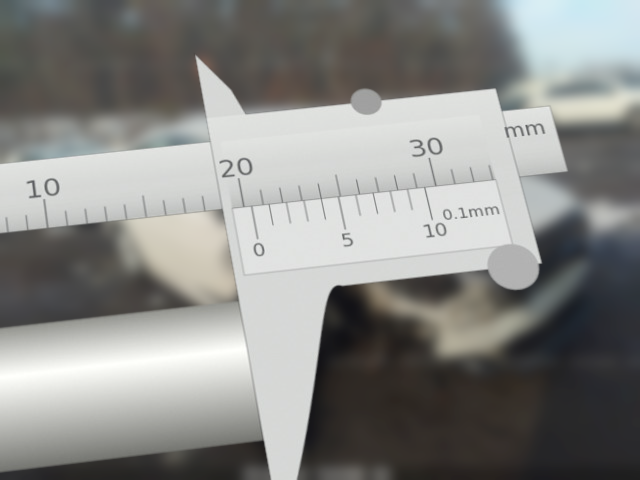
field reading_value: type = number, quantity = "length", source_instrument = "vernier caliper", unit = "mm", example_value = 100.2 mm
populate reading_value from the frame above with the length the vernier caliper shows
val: 20.4 mm
